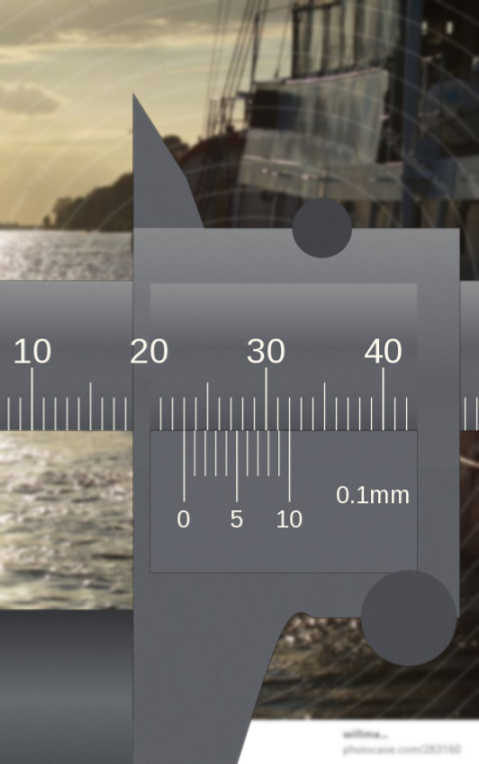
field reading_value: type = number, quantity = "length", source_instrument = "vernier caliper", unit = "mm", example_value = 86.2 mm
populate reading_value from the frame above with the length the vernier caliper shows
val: 23.0 mm
